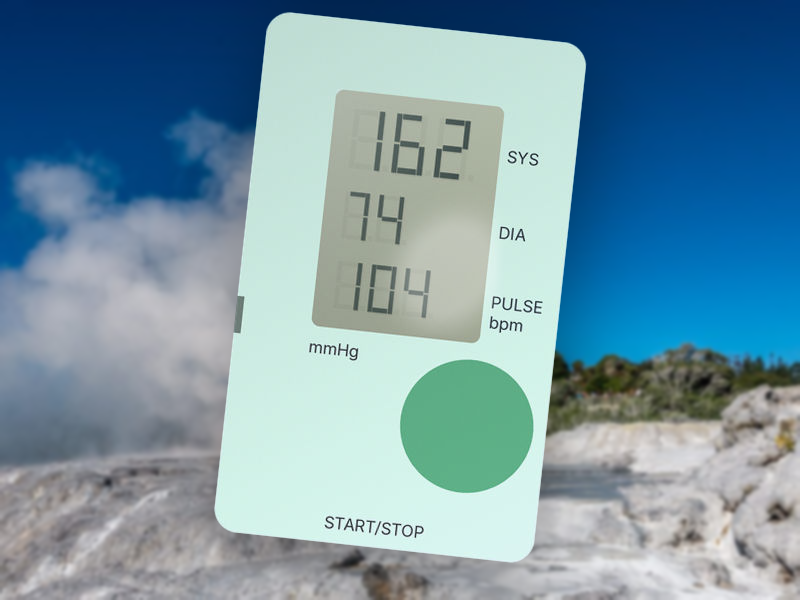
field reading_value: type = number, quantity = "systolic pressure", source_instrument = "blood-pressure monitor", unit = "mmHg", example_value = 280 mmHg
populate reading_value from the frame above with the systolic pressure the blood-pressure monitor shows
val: 162 mmHg
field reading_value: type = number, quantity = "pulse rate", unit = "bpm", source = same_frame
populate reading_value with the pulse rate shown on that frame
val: 104 bpm
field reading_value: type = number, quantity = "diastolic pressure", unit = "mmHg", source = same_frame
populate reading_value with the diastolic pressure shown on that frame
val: 74 mmHg
